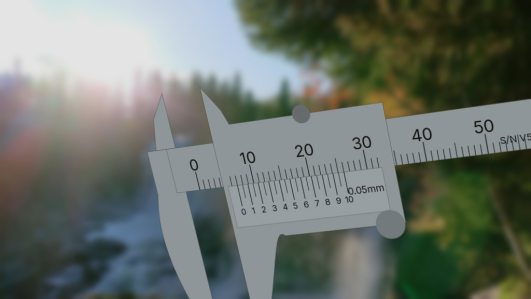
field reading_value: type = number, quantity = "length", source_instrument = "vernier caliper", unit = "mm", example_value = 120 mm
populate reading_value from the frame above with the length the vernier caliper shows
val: 7.0 mm
